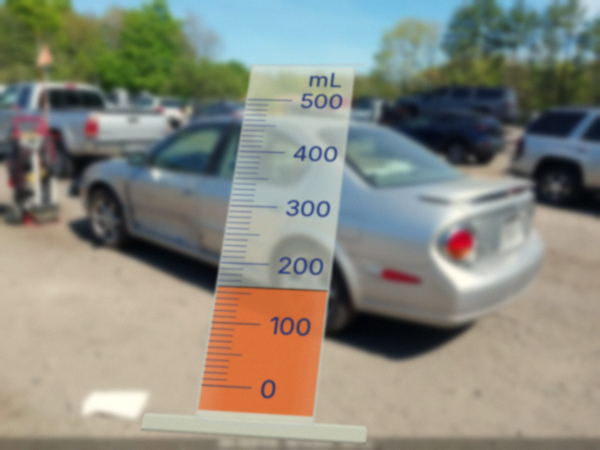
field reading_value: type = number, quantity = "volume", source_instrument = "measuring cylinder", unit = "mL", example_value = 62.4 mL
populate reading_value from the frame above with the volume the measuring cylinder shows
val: 160 mL
